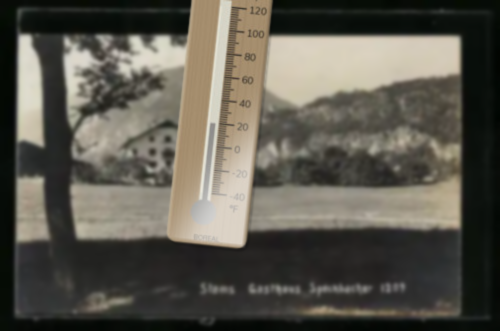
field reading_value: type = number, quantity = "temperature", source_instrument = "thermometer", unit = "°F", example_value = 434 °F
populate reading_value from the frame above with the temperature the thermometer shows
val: 20 °F
